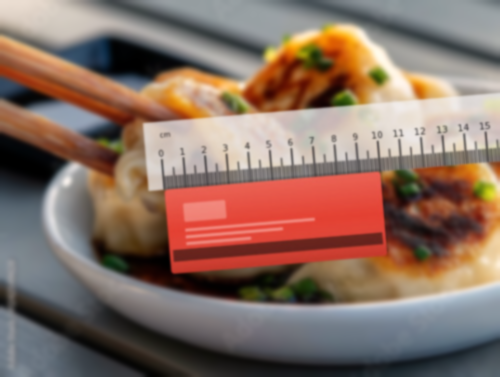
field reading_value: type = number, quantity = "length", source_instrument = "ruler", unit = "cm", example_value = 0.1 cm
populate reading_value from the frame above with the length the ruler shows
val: 10 cm
